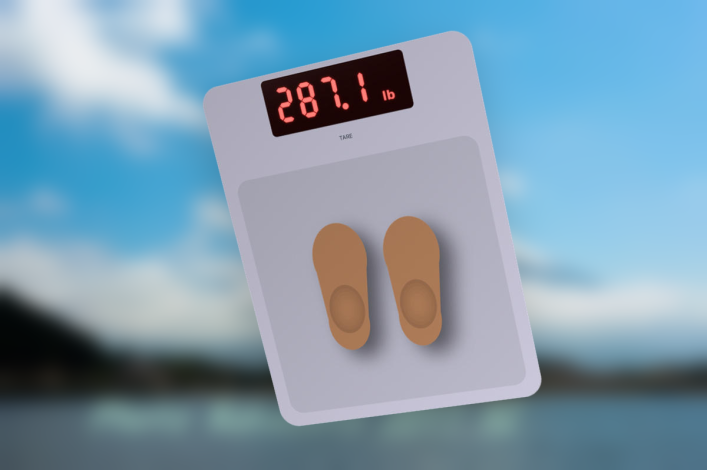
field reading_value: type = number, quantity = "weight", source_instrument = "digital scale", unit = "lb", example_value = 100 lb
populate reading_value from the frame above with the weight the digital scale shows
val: 287.1 lb
